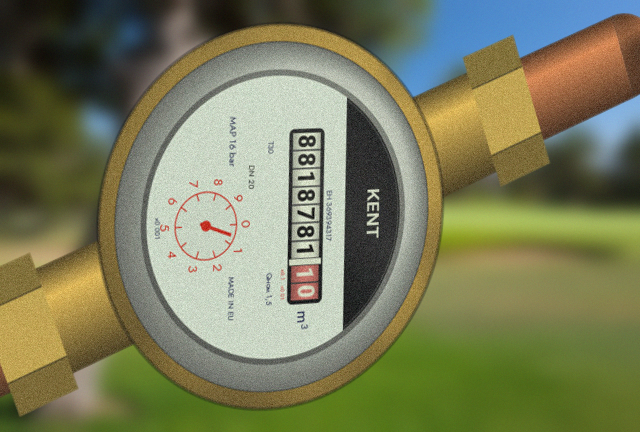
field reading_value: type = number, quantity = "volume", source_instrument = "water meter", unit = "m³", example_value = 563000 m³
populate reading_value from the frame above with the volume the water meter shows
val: 8818781.100 m³
